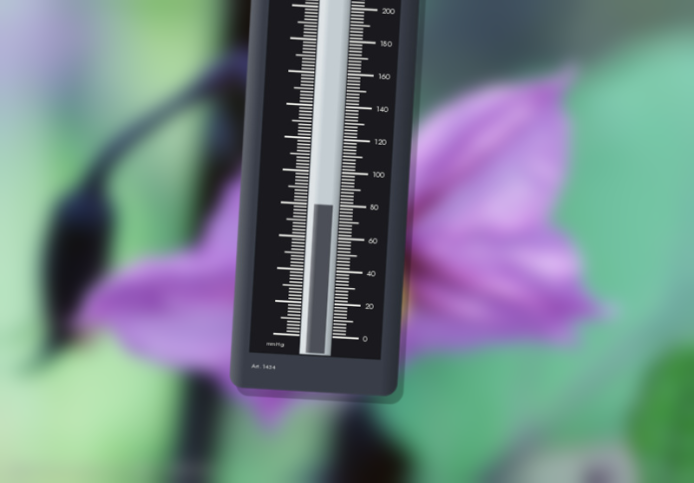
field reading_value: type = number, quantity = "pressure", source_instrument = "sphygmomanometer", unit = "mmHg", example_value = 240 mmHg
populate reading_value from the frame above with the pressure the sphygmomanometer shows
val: 80 mmHg
